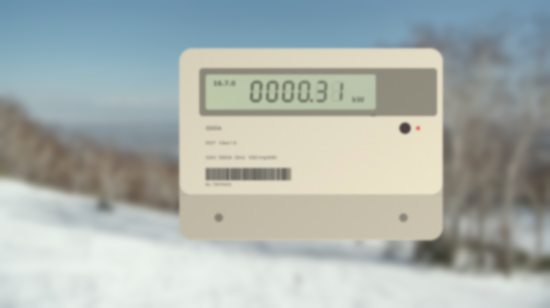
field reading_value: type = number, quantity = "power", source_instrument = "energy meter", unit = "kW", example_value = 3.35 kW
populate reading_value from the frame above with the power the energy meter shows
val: 0.31 kW
